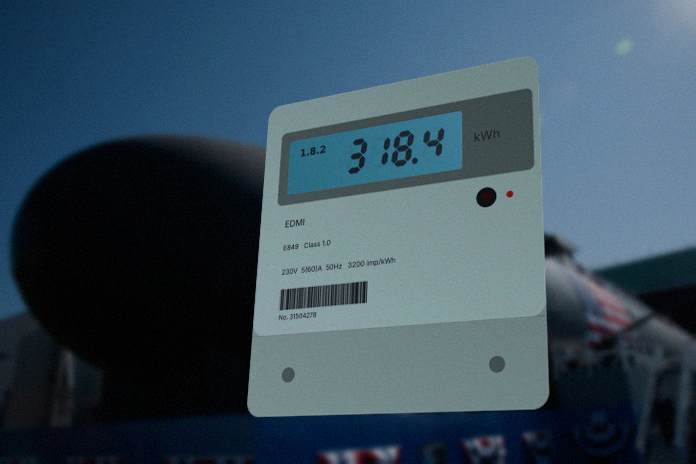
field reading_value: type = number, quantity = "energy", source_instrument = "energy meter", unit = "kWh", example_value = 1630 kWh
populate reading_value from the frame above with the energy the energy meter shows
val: 318.4 kWh
